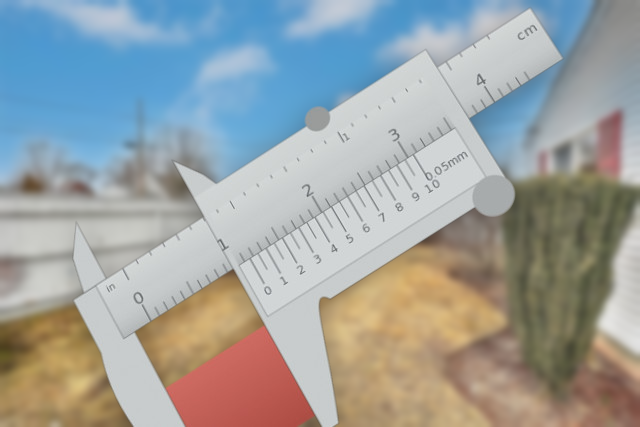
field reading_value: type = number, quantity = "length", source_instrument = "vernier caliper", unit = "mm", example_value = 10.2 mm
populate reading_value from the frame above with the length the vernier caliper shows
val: 11.6 mm
